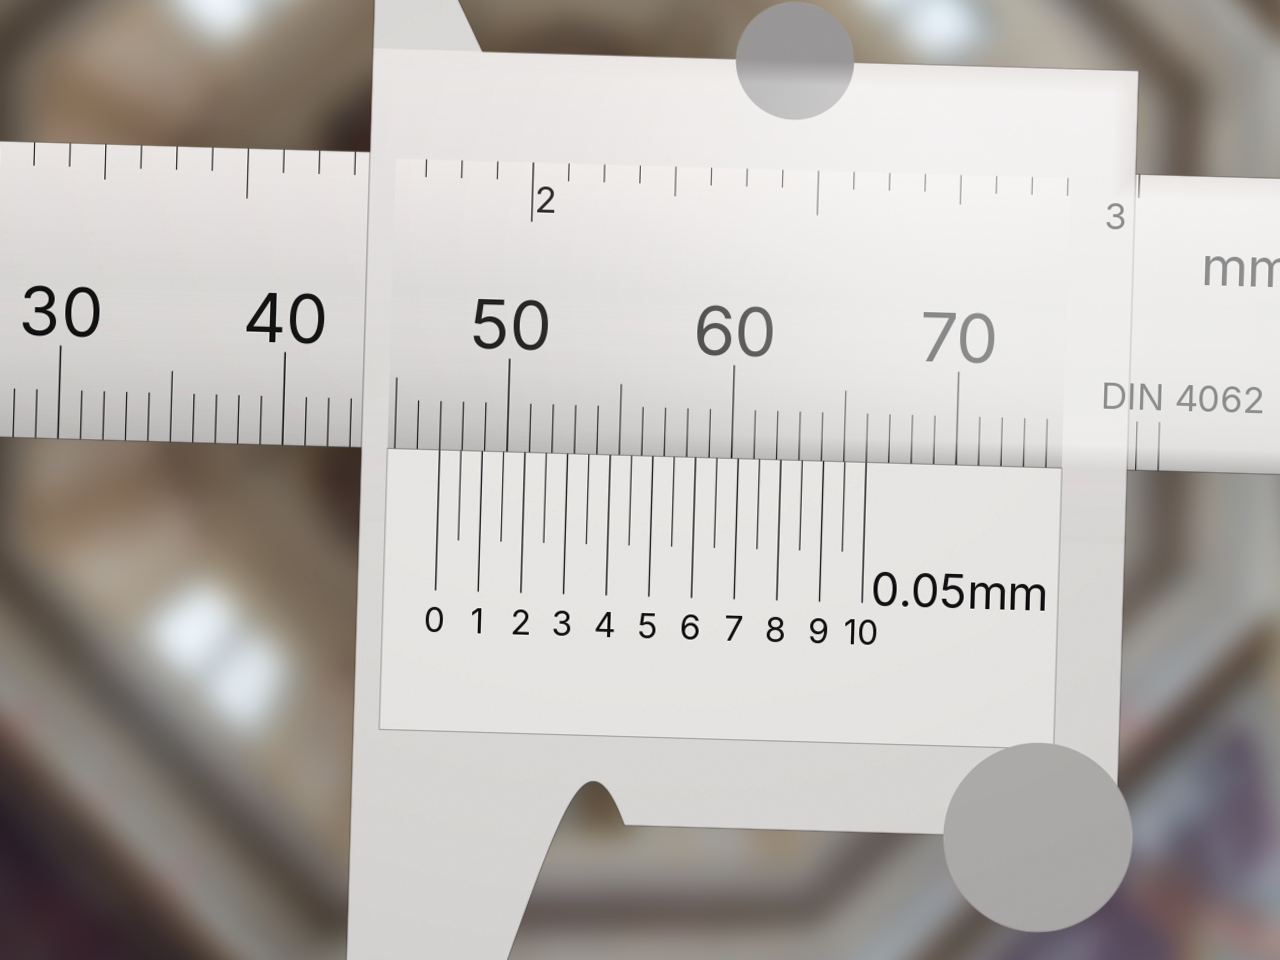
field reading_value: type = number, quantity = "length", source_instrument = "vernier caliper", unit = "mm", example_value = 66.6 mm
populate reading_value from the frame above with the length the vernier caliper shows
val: 47.0 mm
